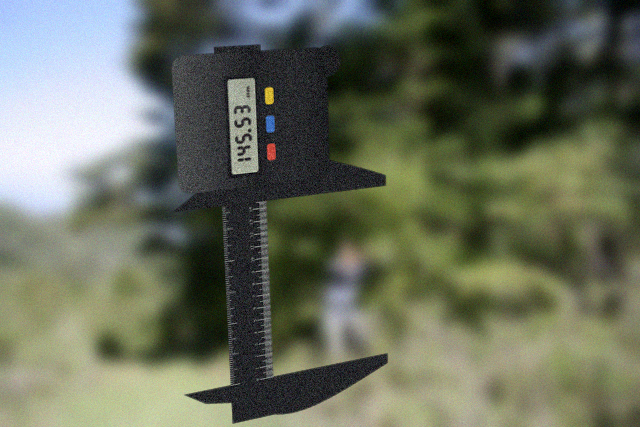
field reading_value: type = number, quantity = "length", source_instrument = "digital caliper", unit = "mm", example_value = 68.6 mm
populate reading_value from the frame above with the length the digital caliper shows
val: 145.53 mm
